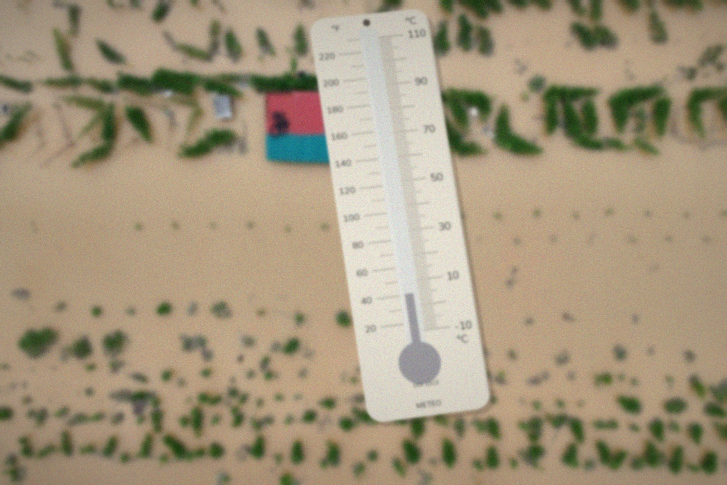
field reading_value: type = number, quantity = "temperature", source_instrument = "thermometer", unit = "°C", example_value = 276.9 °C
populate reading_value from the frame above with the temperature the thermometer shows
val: 5 °C
